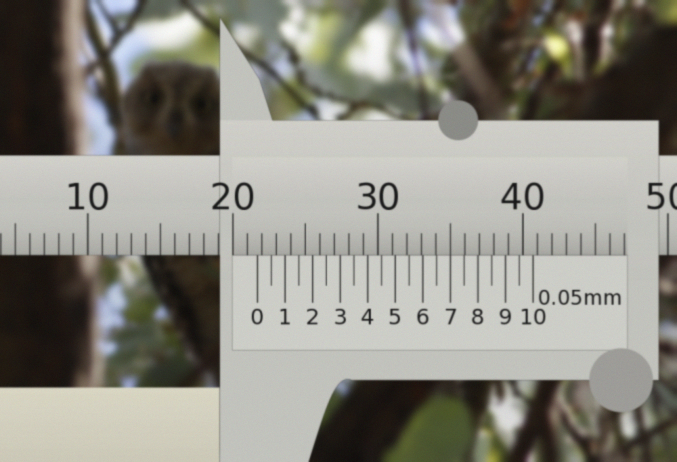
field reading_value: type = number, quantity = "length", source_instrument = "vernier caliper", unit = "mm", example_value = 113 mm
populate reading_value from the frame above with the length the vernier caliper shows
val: 21.7 mm
